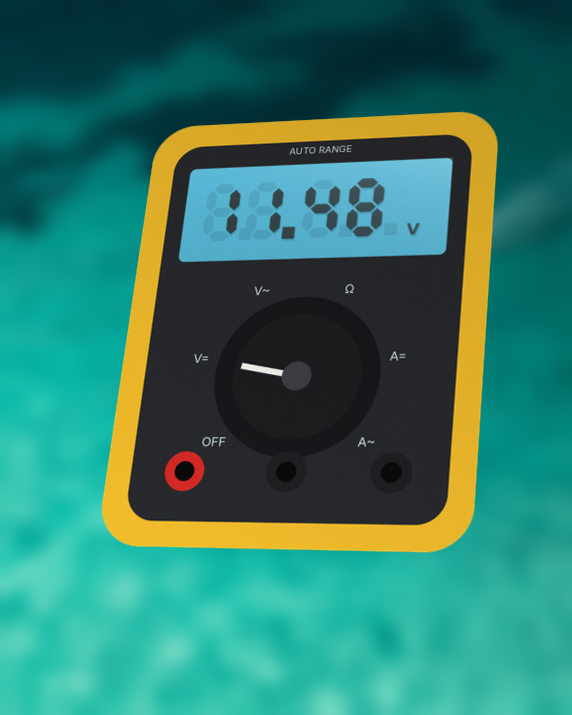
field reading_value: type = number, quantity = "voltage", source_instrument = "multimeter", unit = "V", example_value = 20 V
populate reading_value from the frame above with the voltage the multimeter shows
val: 11.48 V
